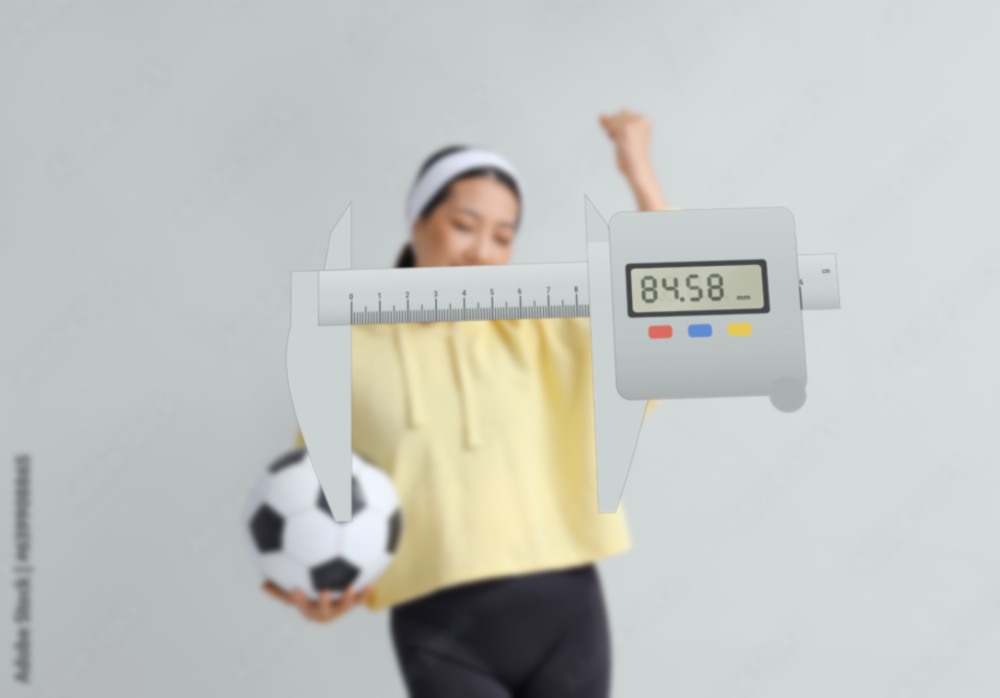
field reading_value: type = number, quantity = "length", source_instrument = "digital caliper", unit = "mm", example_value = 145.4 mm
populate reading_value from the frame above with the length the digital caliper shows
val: 84.58 mm
